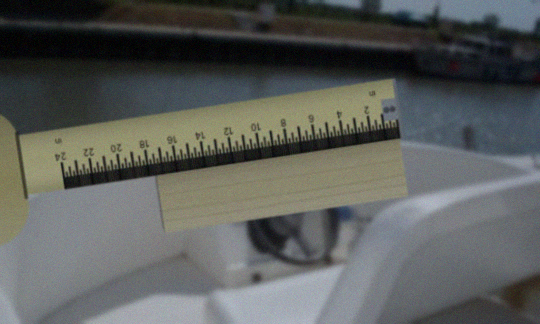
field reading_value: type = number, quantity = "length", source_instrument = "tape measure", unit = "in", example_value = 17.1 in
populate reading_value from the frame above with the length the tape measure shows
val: 17.5 in
